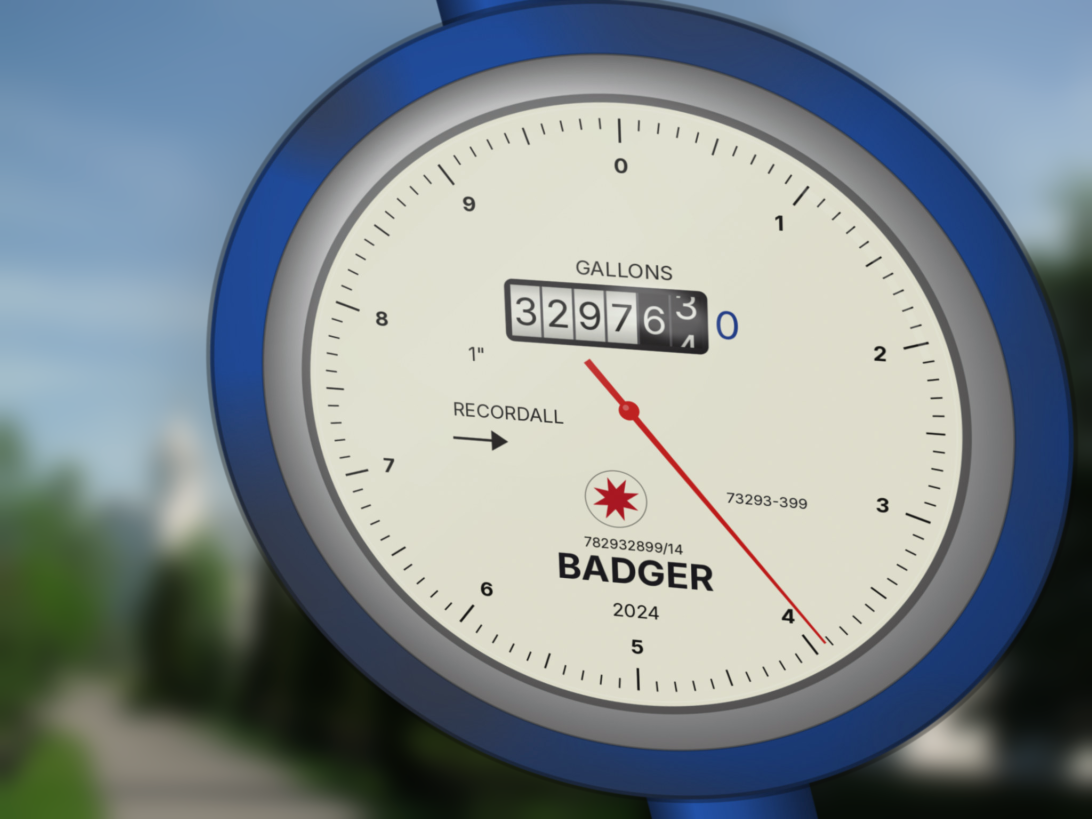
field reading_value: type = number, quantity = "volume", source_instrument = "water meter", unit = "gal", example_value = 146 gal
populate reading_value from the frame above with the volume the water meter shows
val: 3297633.9 gal
